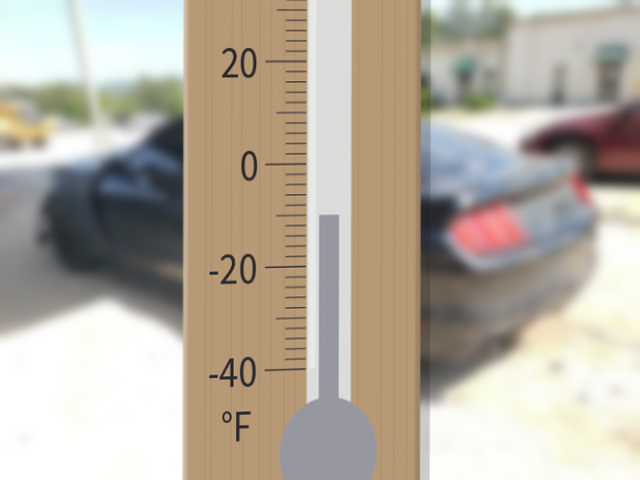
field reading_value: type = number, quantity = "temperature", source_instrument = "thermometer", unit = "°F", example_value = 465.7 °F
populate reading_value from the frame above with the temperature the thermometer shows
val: -10 °F
